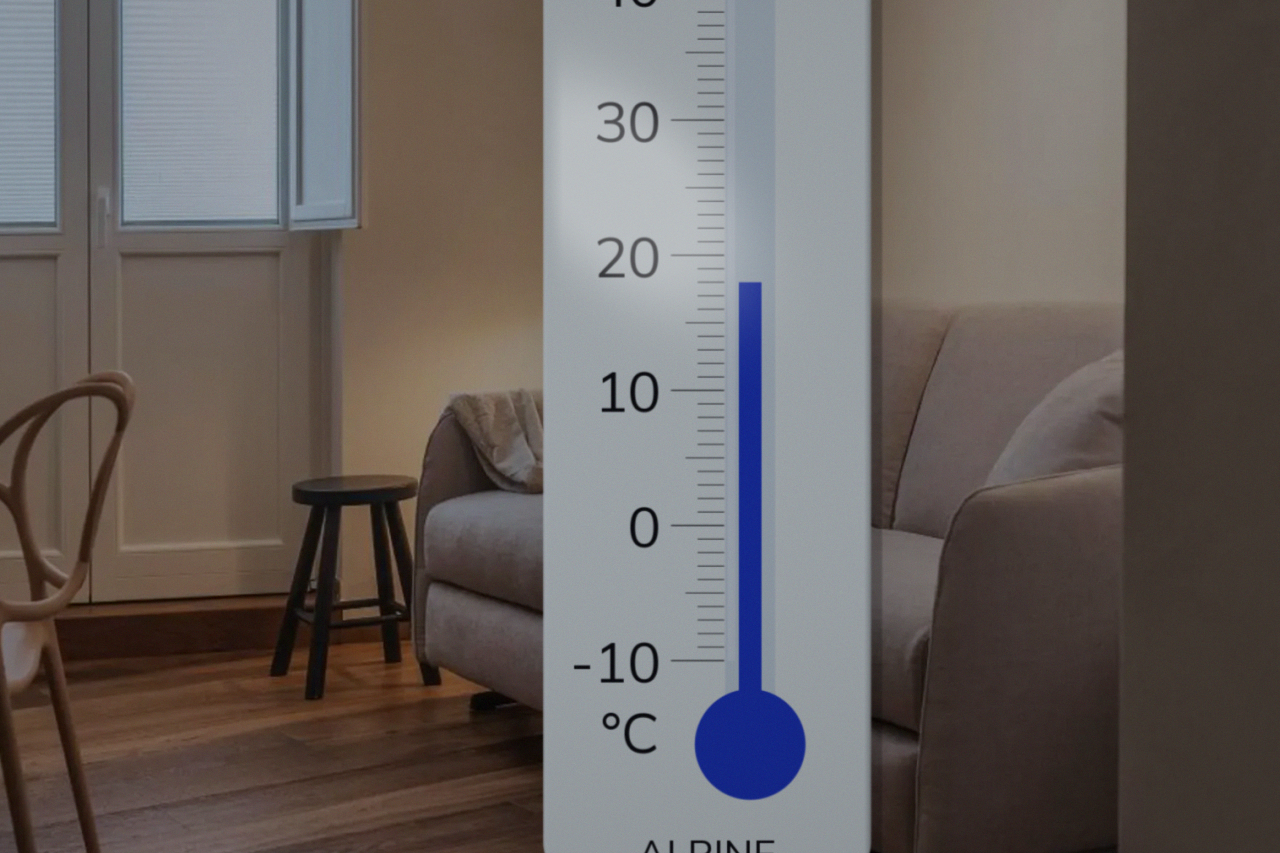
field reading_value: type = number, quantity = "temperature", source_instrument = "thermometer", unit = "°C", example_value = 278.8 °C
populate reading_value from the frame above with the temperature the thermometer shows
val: 18 °C
